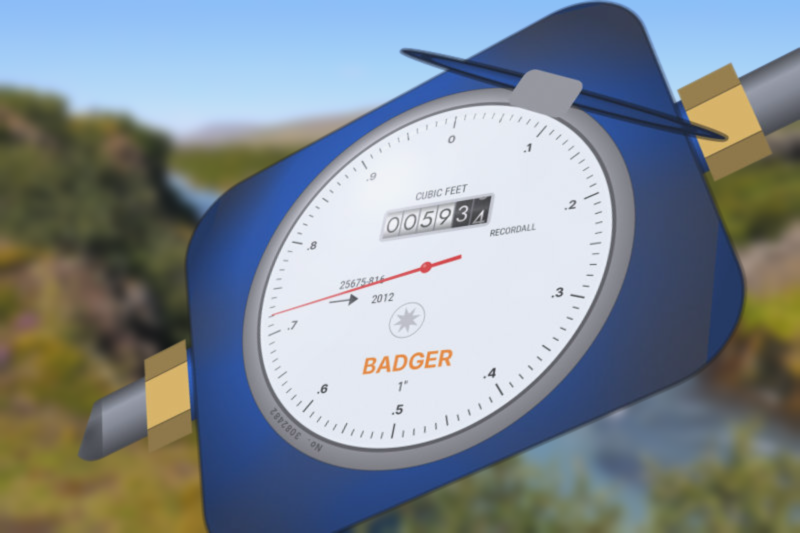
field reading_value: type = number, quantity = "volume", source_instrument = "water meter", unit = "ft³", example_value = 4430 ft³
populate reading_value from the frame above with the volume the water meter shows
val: 5933.72 ft³
